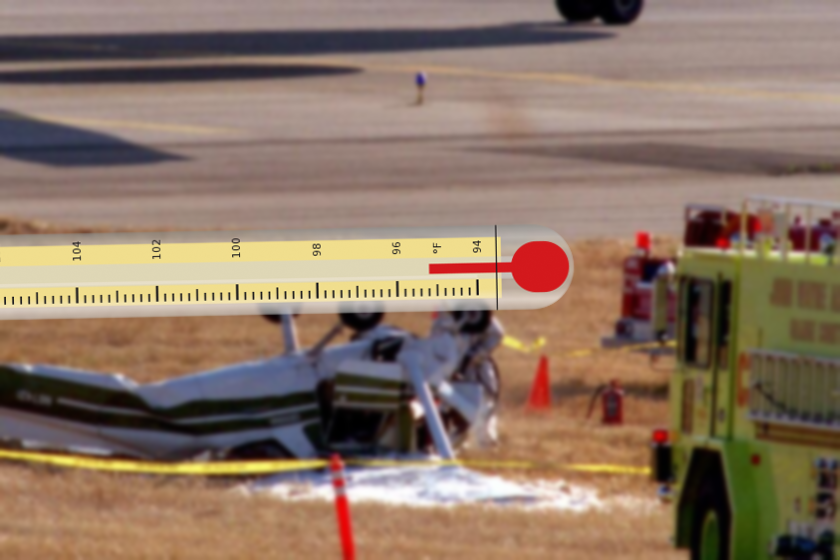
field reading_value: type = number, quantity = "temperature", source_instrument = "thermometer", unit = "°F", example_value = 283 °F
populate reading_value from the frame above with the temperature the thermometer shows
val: 95.2 °F
